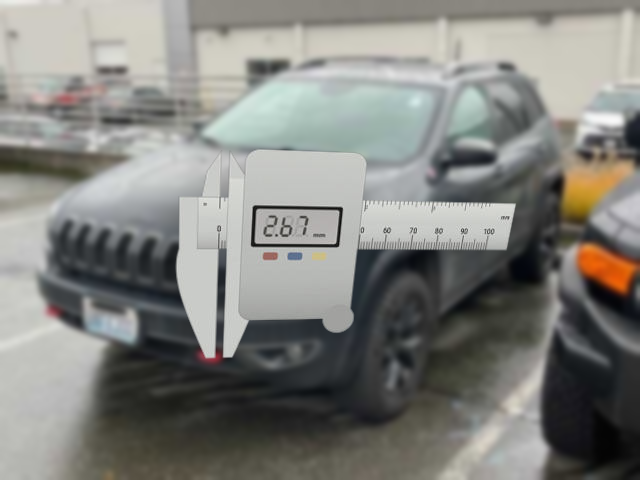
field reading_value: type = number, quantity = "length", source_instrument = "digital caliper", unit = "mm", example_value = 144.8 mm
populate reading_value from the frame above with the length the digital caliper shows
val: 2.67 mm
